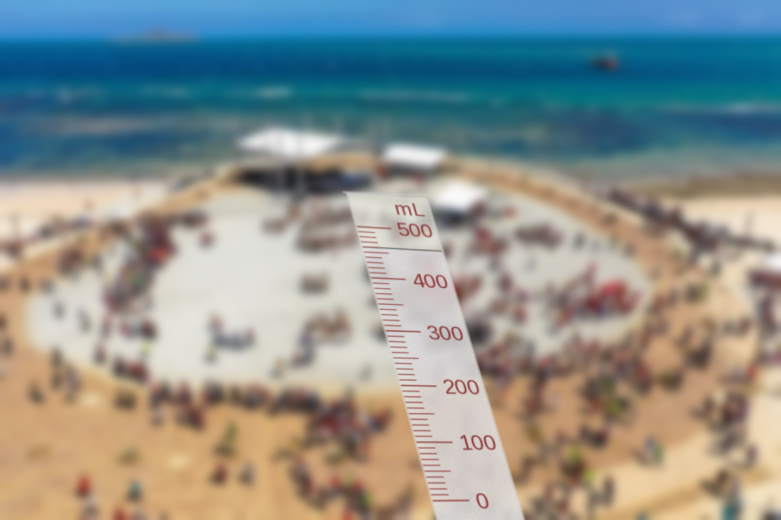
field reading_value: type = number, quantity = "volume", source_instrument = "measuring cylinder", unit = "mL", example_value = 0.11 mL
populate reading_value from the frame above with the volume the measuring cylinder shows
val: 460 mL
